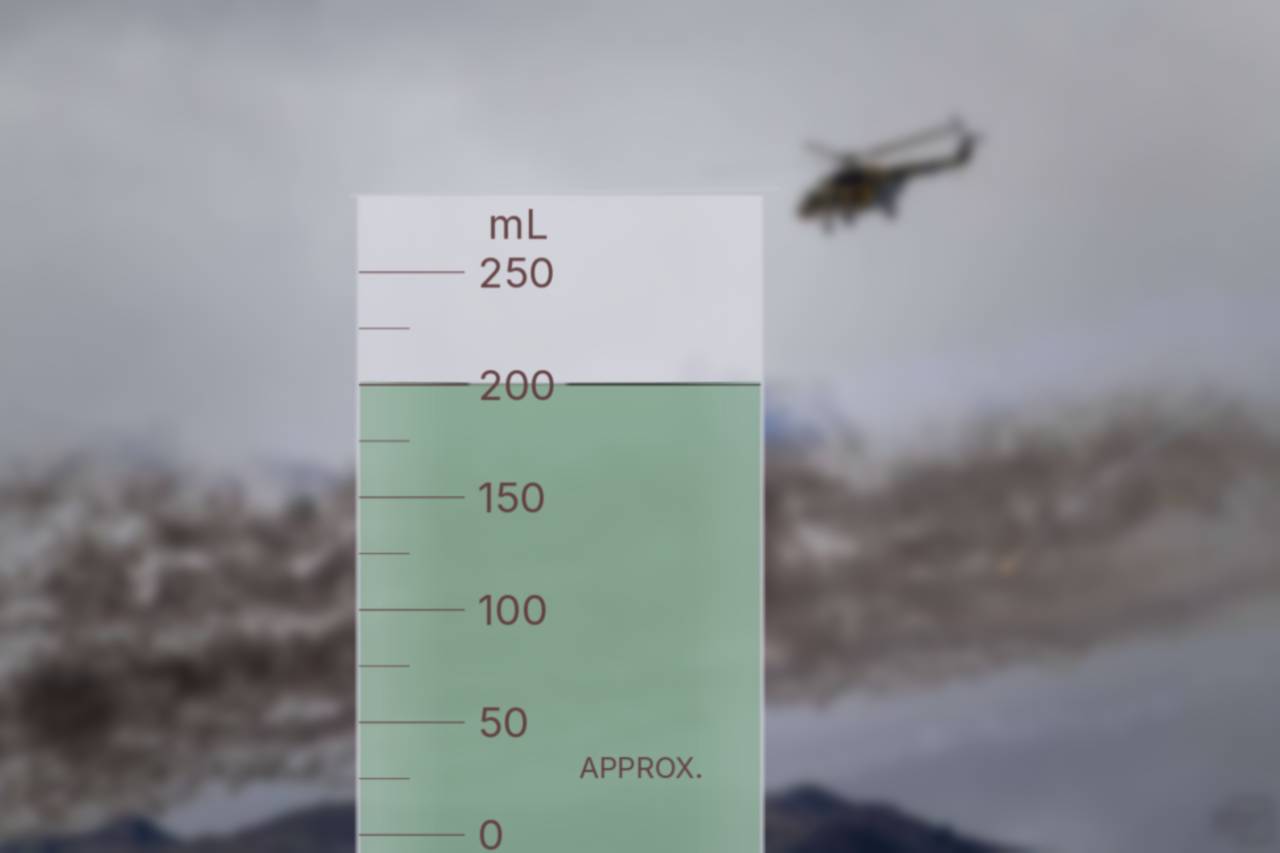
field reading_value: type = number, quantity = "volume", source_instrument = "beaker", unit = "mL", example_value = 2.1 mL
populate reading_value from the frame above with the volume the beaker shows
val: 200 mL
